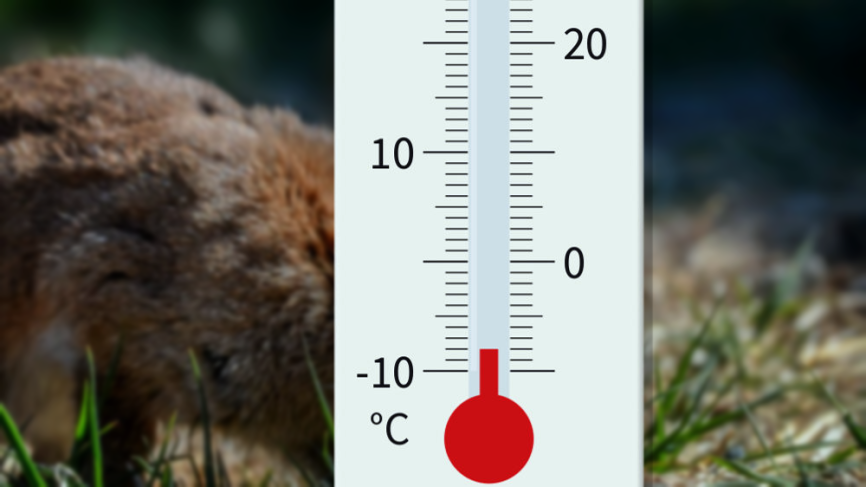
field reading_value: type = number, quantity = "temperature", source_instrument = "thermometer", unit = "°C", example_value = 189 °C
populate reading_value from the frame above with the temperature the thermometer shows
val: -8 °C
